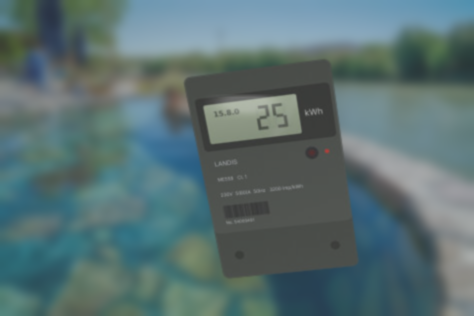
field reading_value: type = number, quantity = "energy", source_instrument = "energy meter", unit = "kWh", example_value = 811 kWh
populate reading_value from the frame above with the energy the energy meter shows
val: 25 kWh
